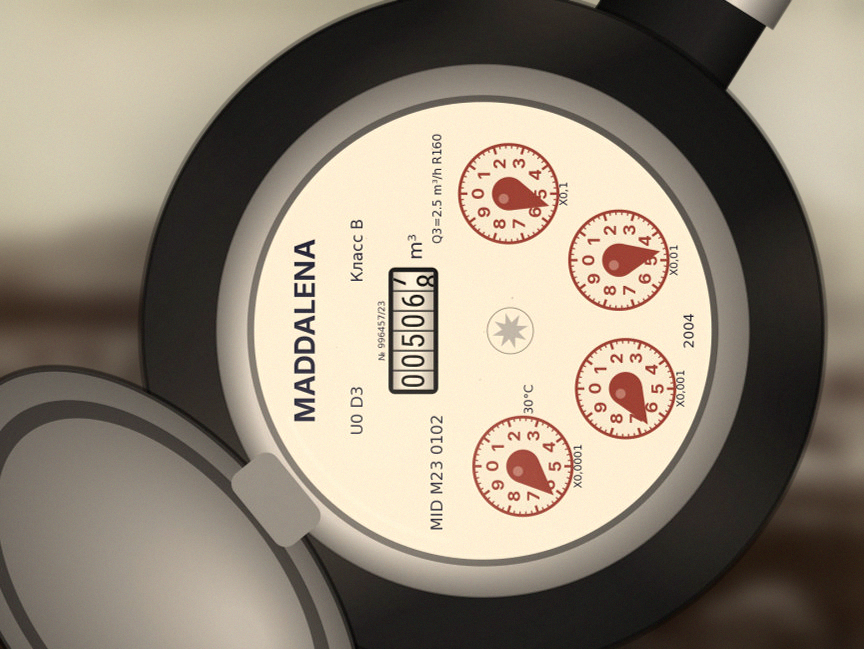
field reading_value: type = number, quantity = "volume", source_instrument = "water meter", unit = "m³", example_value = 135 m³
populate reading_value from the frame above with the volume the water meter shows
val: 5067.5466 m³
